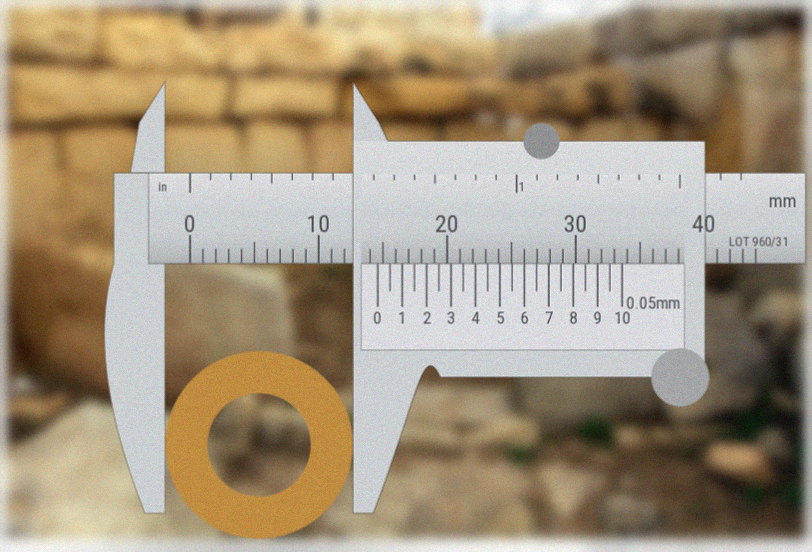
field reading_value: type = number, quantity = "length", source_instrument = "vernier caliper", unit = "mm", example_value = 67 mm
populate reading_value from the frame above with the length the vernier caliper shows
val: 14.6 mm
